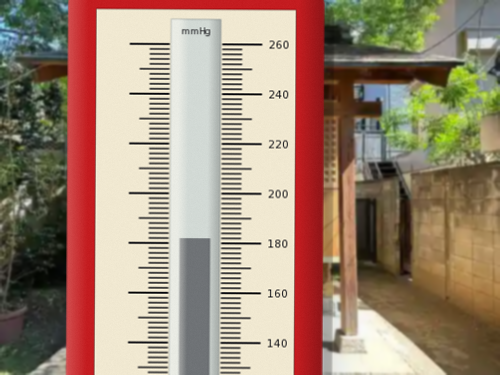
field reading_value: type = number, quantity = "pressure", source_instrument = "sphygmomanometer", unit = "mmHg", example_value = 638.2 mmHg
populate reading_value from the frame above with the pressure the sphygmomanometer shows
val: 182 mmHg
